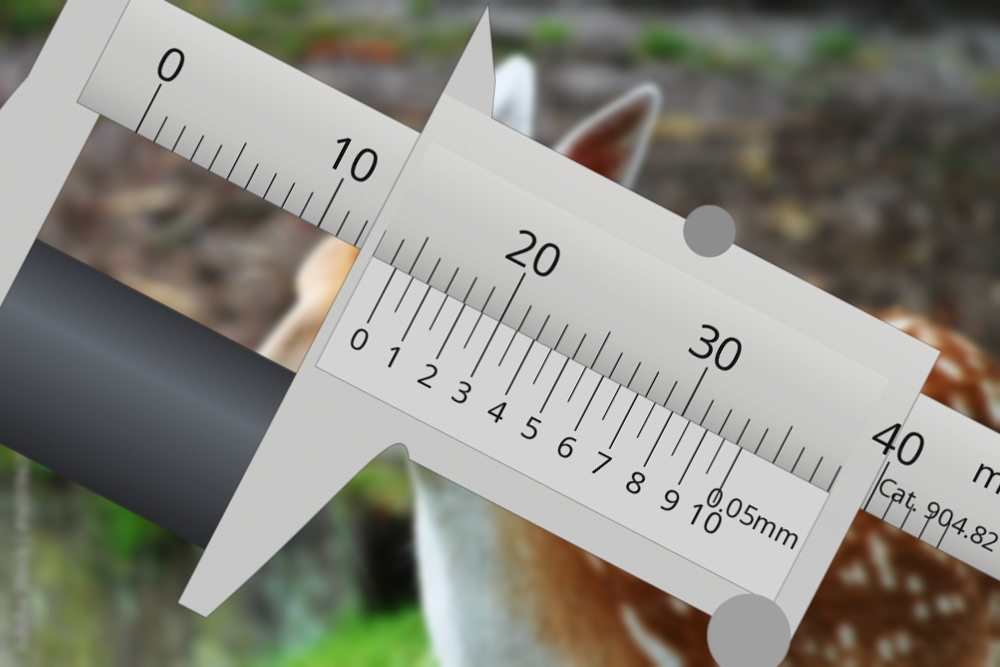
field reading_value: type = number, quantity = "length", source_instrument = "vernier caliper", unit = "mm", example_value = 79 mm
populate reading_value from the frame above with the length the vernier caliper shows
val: 14.3 mm
